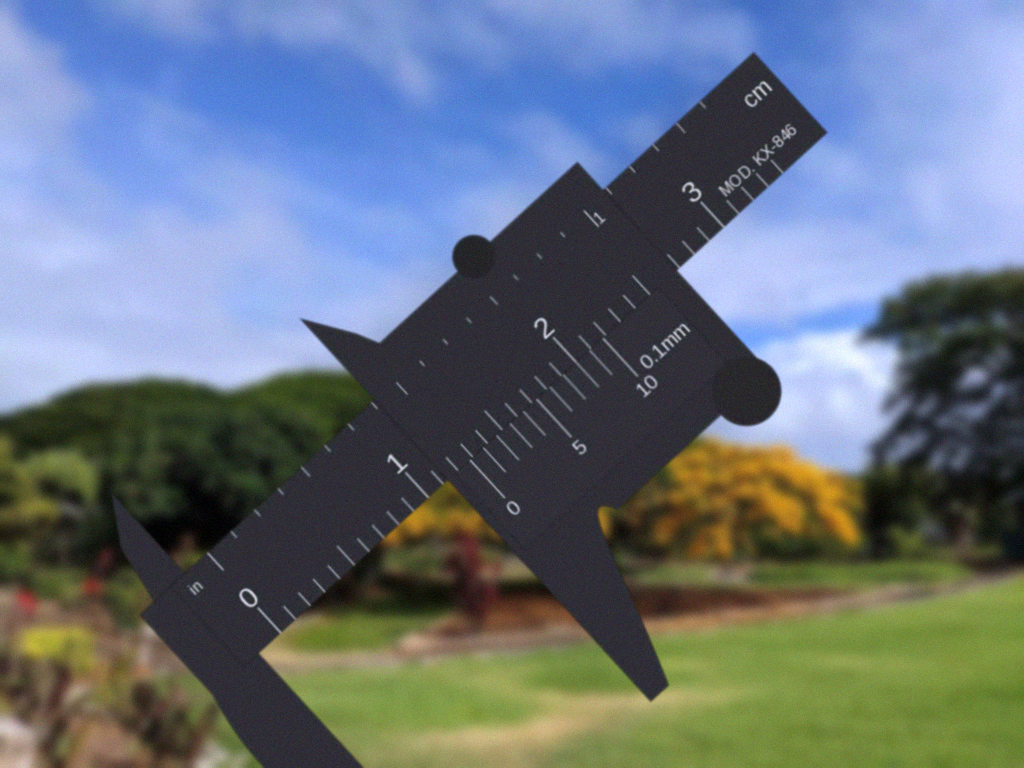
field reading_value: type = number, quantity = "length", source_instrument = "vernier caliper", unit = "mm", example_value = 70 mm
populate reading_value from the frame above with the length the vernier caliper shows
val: 12.8 mm
